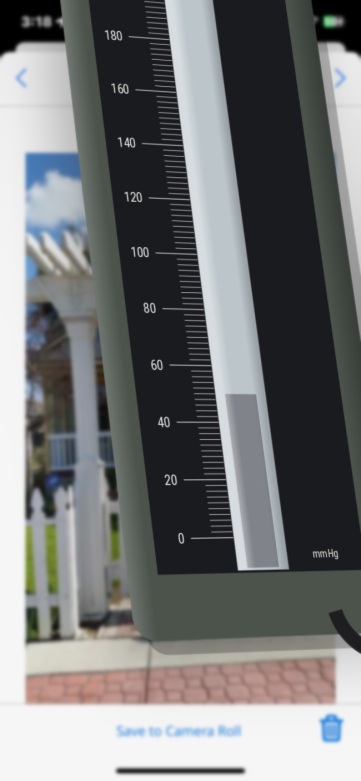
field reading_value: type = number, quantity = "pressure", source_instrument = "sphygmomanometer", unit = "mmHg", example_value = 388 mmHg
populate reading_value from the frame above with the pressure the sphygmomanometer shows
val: 50 mmHg
